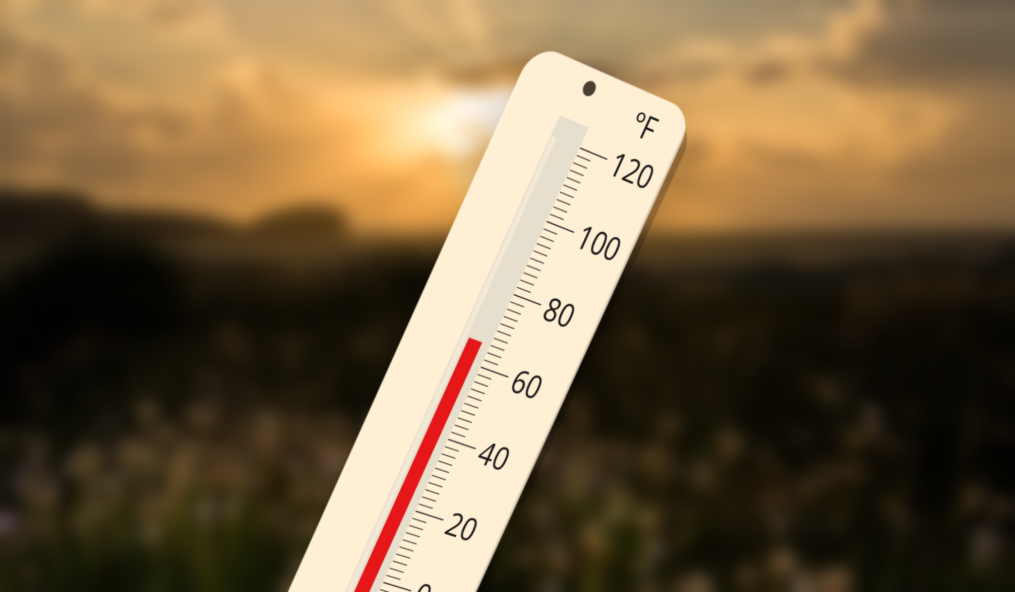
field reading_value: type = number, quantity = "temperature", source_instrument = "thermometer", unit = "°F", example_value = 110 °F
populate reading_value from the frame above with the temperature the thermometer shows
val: 66 °F
